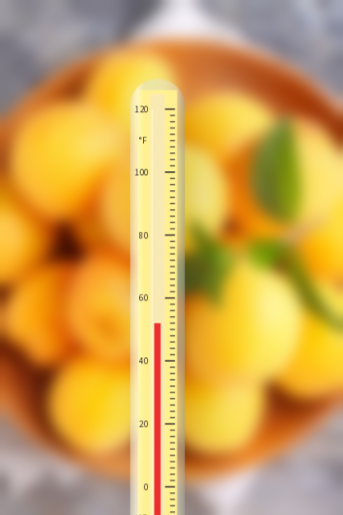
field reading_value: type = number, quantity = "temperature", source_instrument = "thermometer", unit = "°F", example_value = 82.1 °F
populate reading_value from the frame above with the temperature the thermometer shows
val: 52 °F
